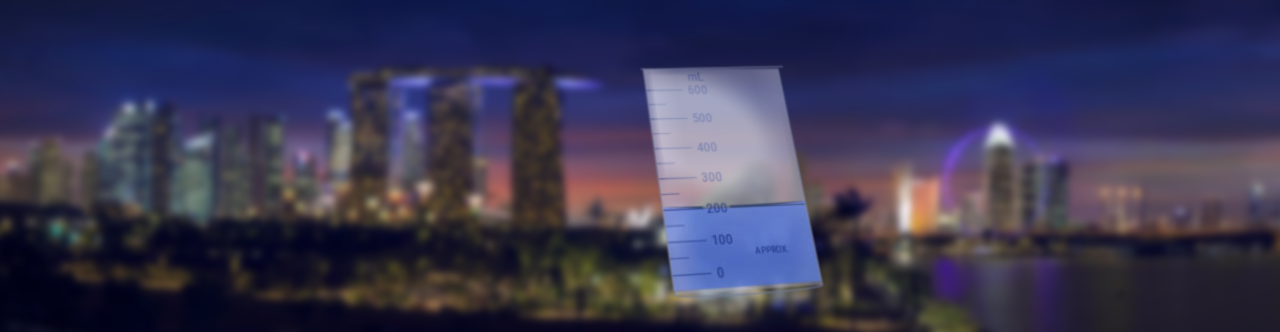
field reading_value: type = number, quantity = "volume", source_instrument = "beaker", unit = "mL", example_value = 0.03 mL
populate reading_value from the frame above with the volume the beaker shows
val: 200 mL
